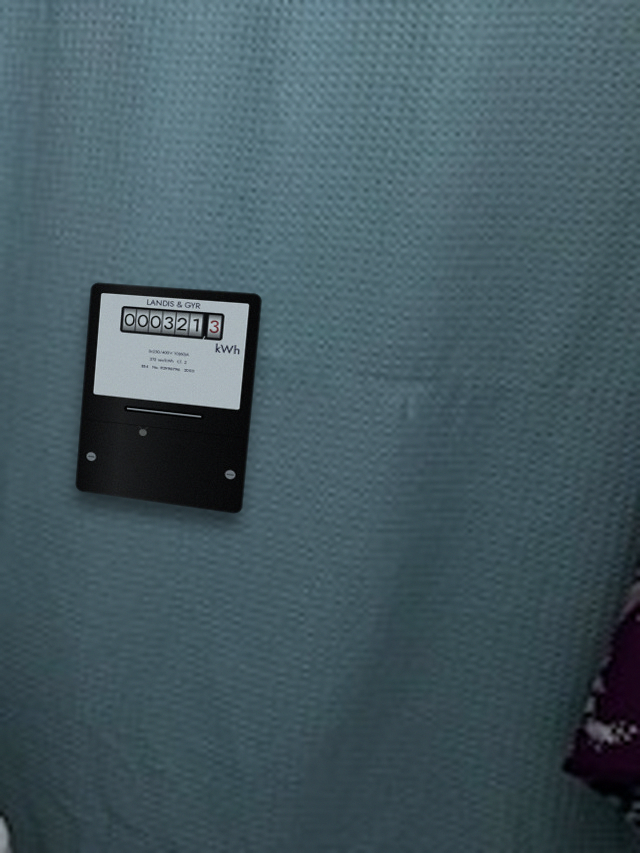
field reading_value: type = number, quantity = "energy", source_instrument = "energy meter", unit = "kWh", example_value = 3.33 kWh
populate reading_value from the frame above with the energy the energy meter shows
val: 321.3 kWh
